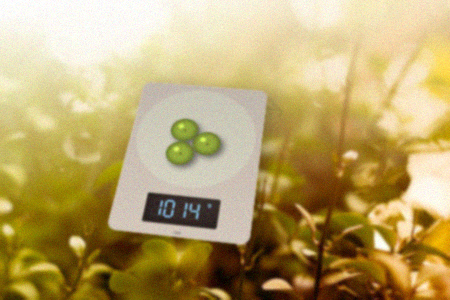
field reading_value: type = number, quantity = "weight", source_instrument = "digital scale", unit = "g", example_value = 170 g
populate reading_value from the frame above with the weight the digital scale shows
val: 1014 g
